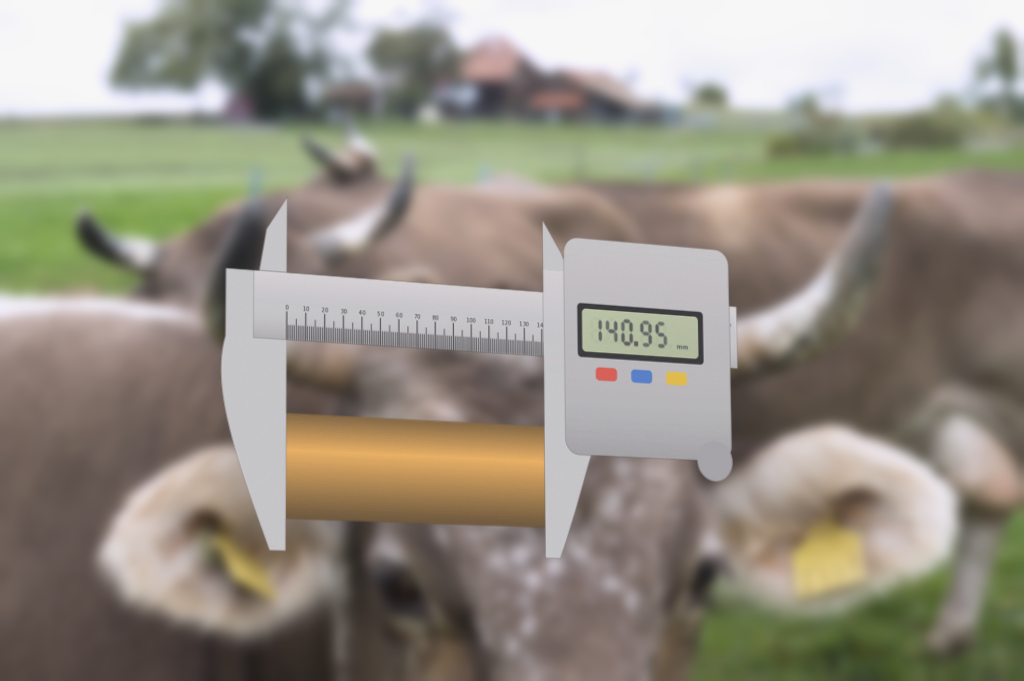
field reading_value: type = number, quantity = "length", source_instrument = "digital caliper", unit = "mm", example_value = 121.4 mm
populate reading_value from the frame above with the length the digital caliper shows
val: 140.95 mm
